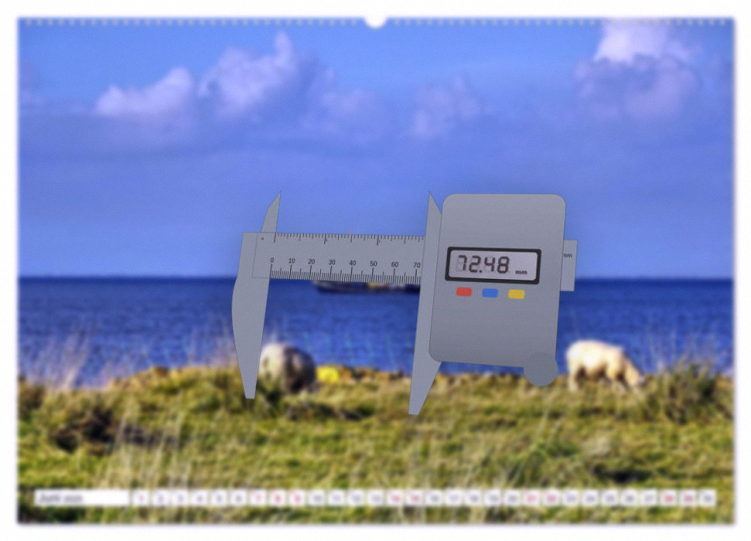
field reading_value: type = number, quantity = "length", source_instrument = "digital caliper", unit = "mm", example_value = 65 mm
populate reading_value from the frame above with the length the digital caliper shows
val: 72.48 mm
